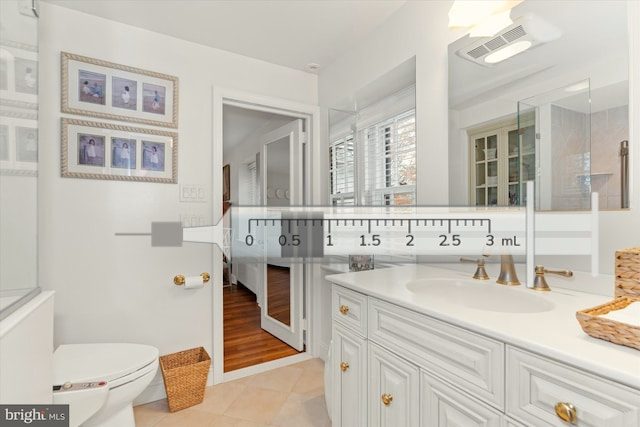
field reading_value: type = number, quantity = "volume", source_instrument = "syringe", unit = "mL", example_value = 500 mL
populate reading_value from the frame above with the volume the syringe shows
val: 0.4 mL
